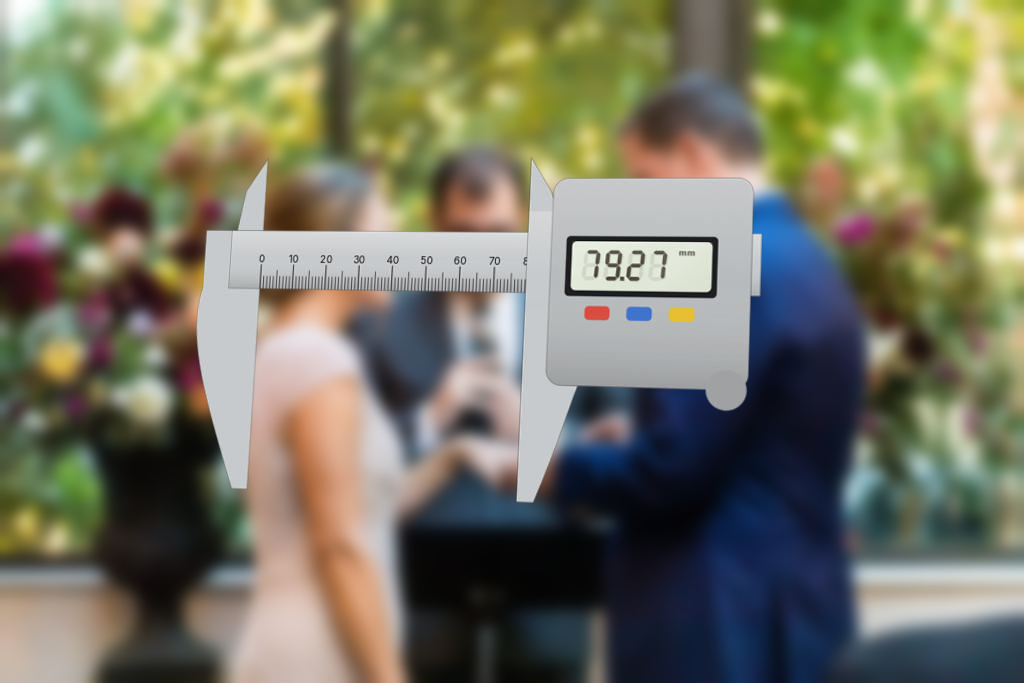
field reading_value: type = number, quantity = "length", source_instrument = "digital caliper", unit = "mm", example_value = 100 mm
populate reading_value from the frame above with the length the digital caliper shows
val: 79.27 mm
